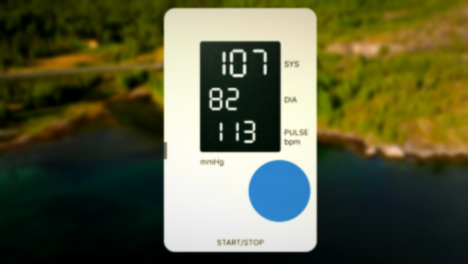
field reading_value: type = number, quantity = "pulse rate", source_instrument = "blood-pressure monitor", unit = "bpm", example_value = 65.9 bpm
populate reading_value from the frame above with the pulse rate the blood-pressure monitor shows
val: 113 bpm
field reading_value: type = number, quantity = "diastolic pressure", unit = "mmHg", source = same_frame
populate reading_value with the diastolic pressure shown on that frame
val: 82 mmHg
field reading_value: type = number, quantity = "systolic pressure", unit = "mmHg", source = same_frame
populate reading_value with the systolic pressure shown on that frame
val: 107 mmHg
